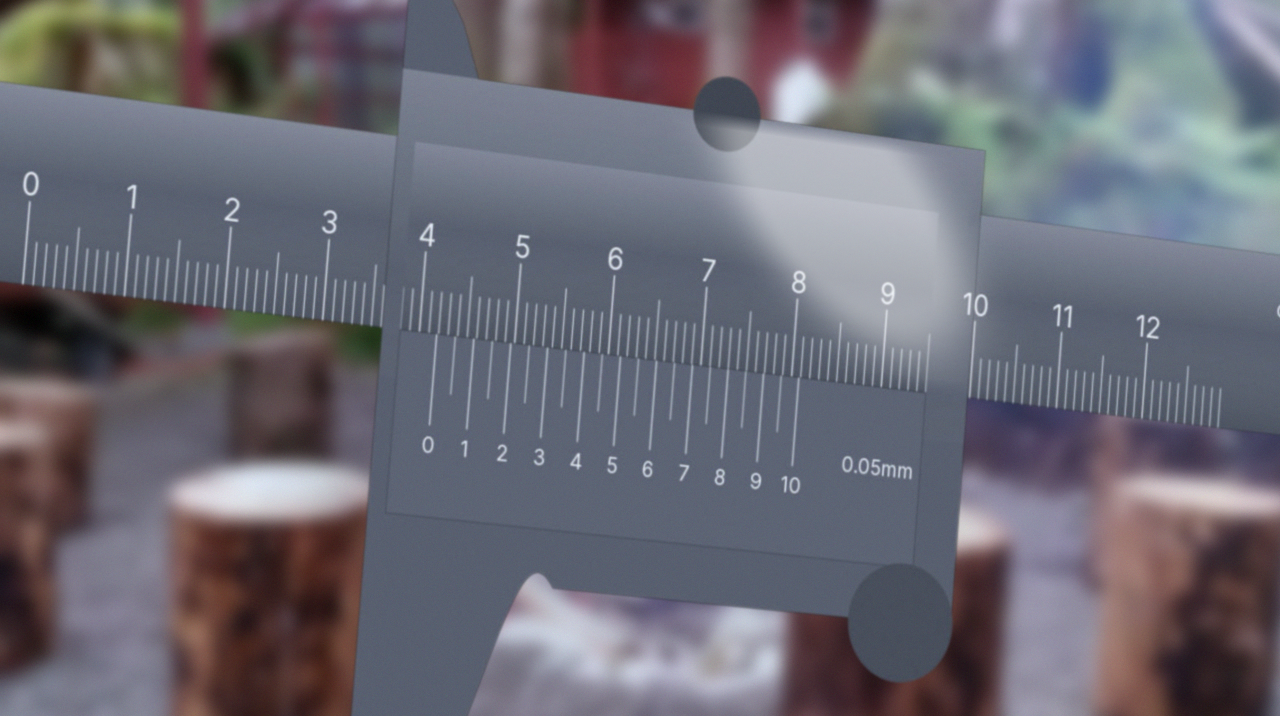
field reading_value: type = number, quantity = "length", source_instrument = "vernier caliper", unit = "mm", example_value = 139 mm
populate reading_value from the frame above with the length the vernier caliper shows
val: 41.8 mm
